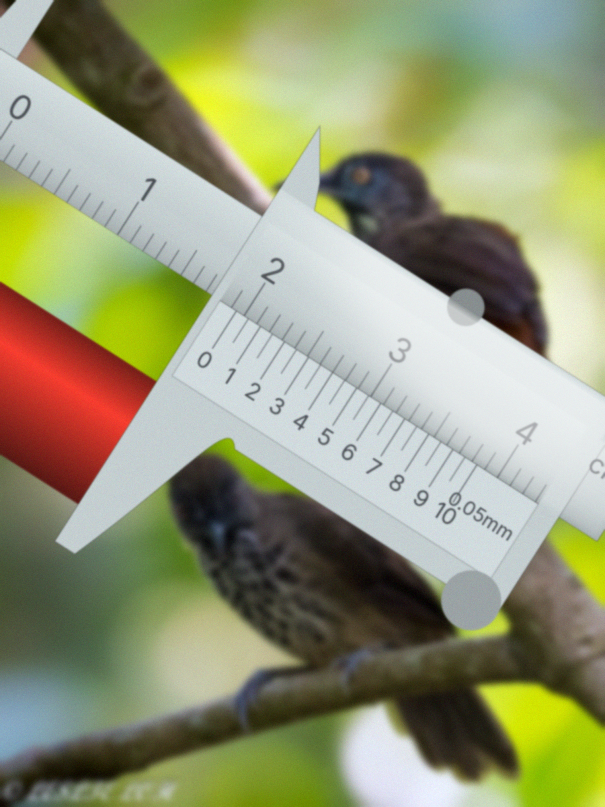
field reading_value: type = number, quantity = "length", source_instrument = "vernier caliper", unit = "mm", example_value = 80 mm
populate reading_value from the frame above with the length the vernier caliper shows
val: 19.4 mm
